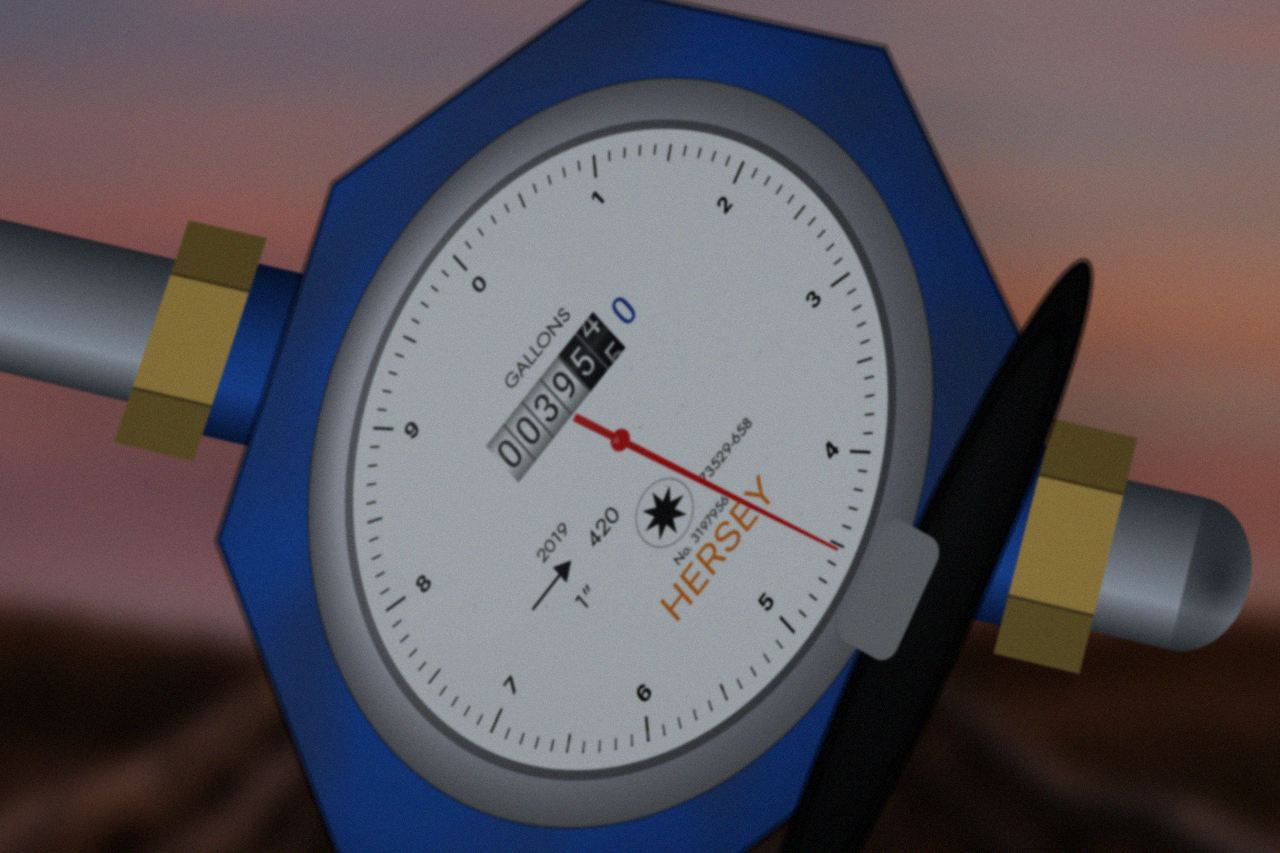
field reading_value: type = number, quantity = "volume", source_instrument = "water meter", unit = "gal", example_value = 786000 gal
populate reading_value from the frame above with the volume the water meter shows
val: 39544.5 gal
